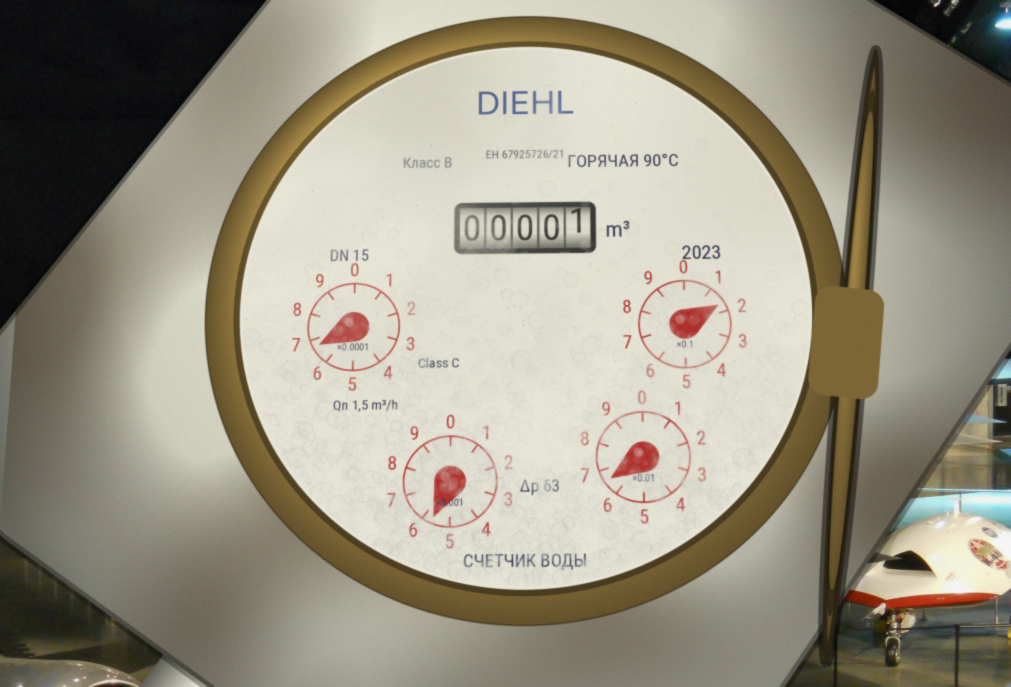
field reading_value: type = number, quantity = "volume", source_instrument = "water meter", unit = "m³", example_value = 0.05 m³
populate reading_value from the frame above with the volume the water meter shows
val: 1.1656 m³
